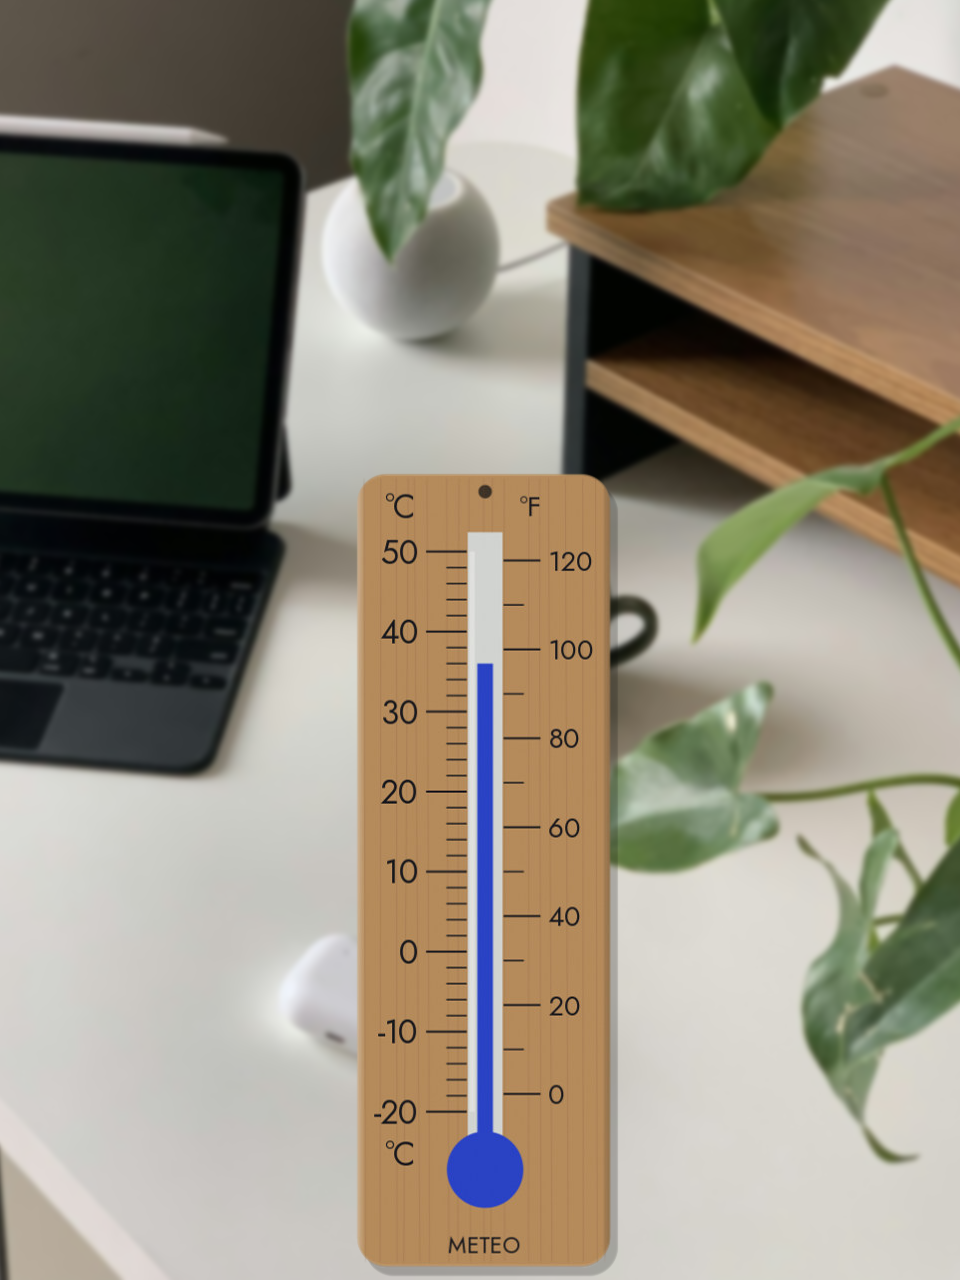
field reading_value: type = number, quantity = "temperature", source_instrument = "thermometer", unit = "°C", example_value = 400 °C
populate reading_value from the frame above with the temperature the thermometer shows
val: 36 °C
